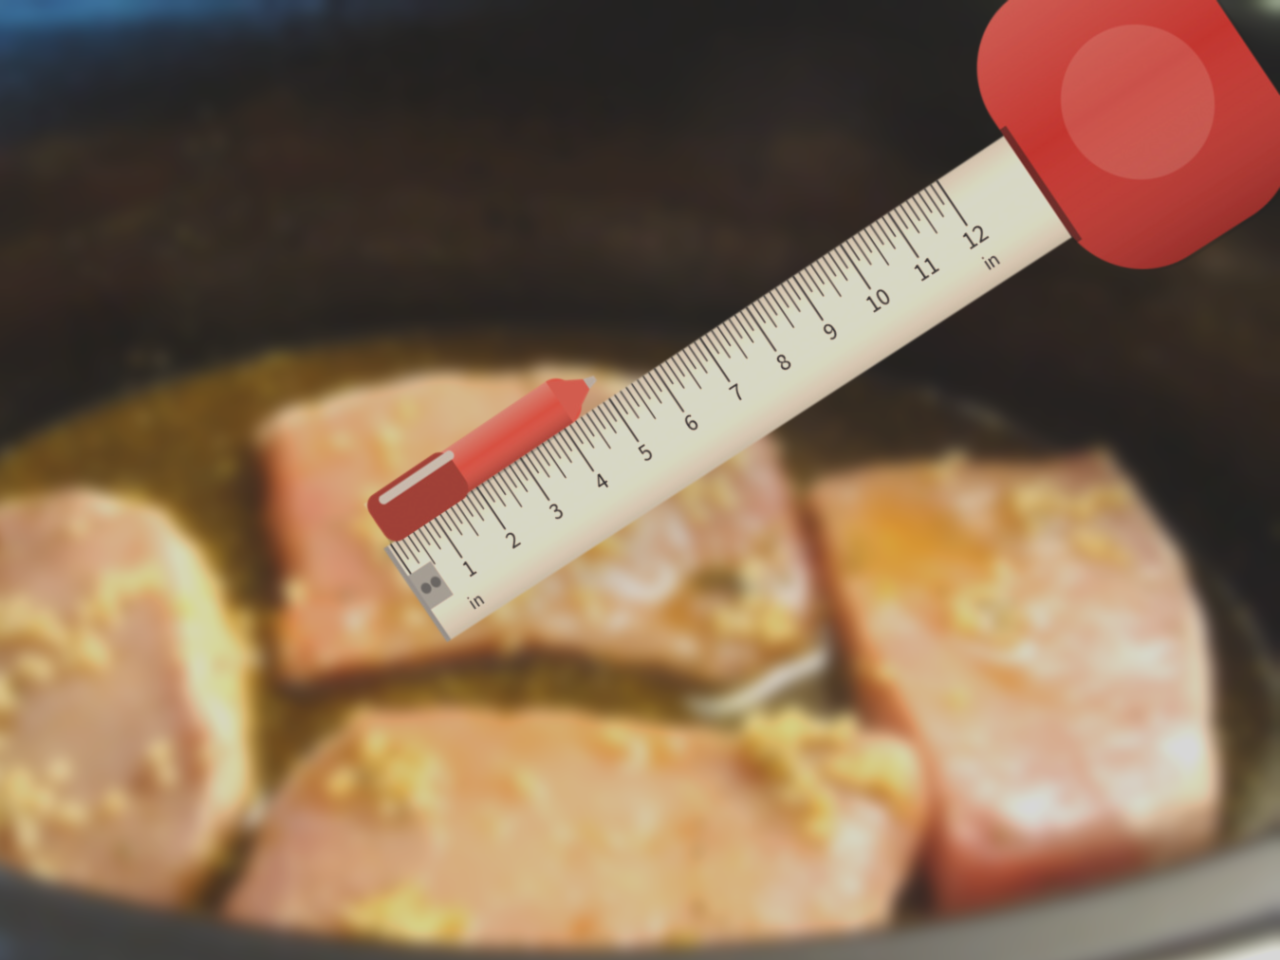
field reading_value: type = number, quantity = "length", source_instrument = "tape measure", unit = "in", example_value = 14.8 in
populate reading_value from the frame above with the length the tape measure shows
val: 5 in
